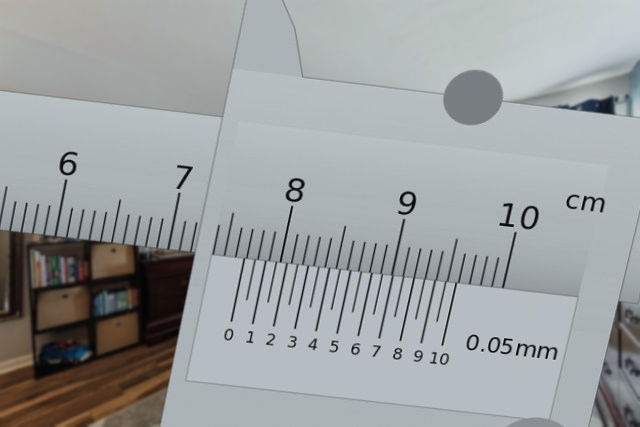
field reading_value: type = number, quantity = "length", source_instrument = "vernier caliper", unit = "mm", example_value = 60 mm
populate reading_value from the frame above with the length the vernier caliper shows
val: 76.8 mm
